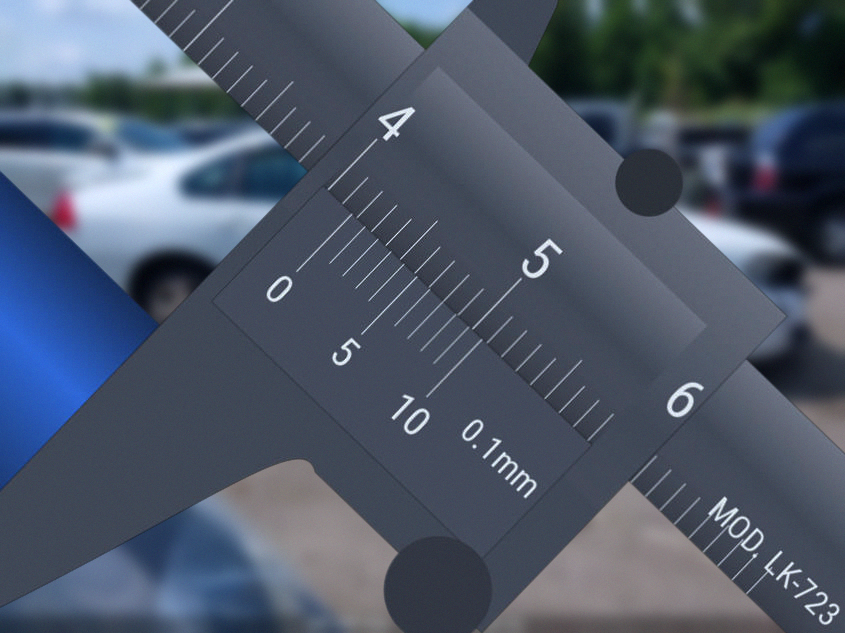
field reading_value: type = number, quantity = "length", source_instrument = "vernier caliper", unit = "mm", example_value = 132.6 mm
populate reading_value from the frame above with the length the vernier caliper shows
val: 41.7 mm
